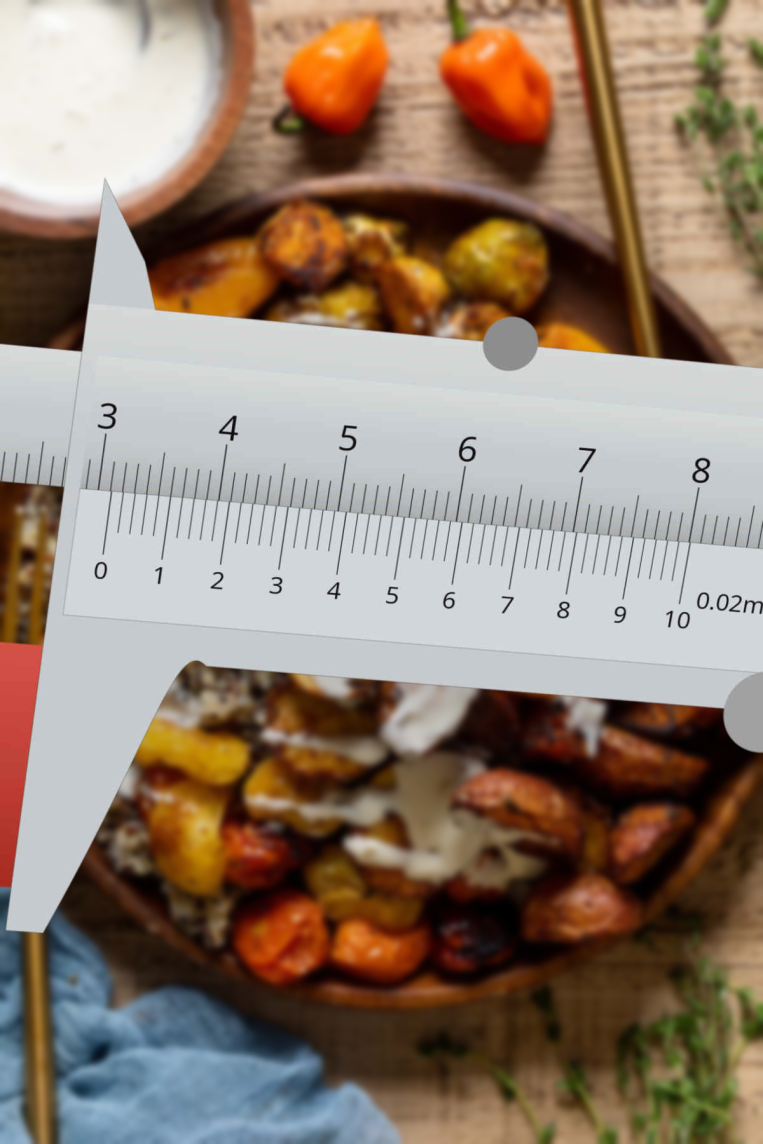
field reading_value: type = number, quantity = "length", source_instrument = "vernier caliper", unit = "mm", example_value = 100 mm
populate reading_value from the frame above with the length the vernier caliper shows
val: 31.1 mm
